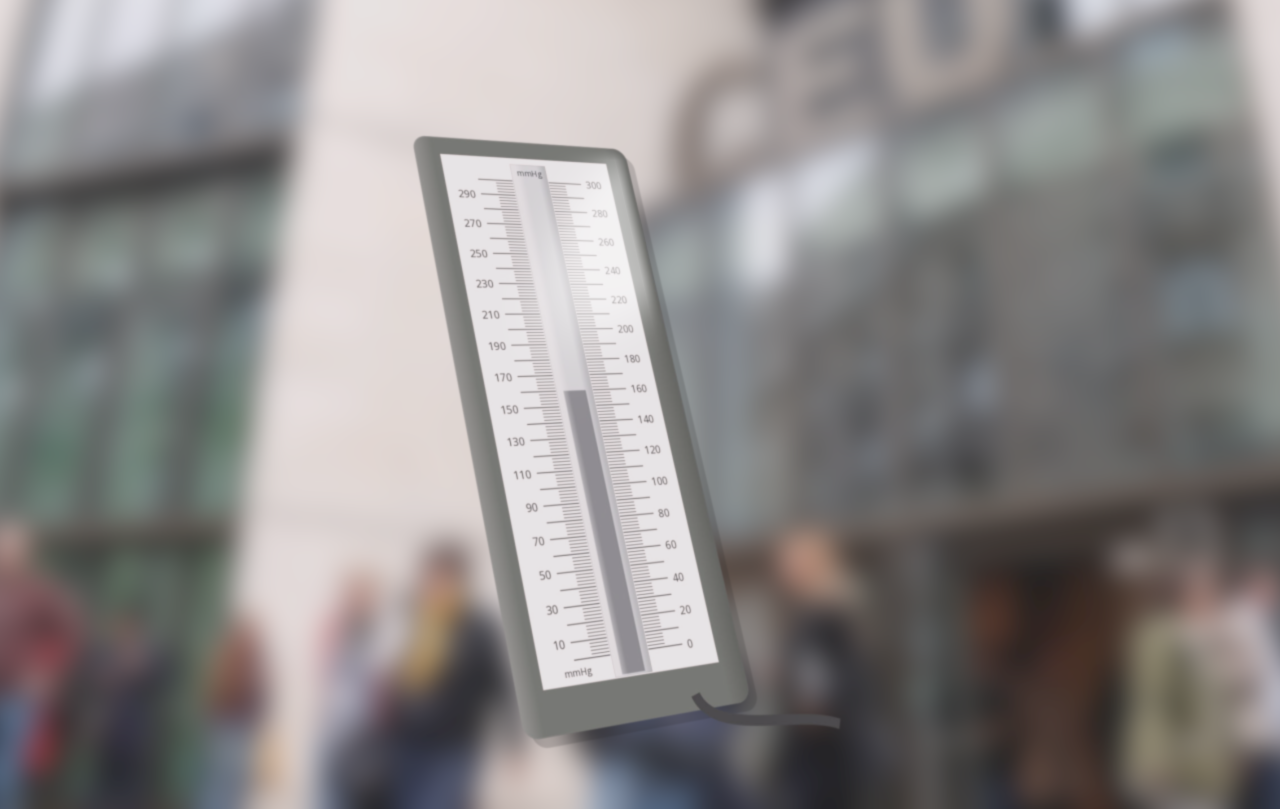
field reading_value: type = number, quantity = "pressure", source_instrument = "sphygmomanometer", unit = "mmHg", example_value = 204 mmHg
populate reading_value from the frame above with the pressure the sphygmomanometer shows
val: 160 mmHg
